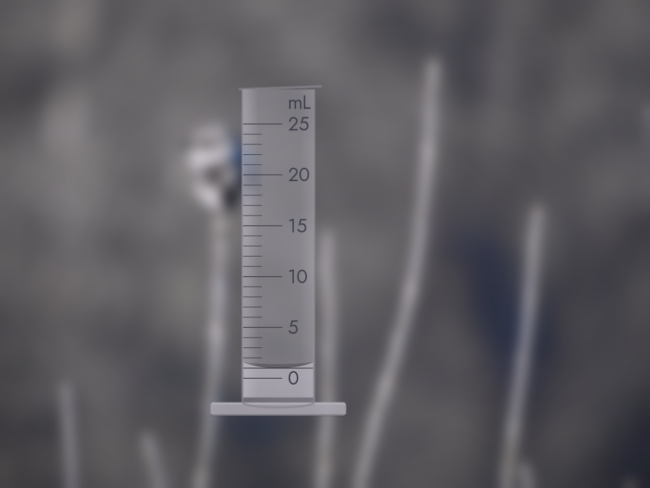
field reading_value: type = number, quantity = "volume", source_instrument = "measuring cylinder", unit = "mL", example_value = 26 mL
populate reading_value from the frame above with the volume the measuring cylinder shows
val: 1 mL
